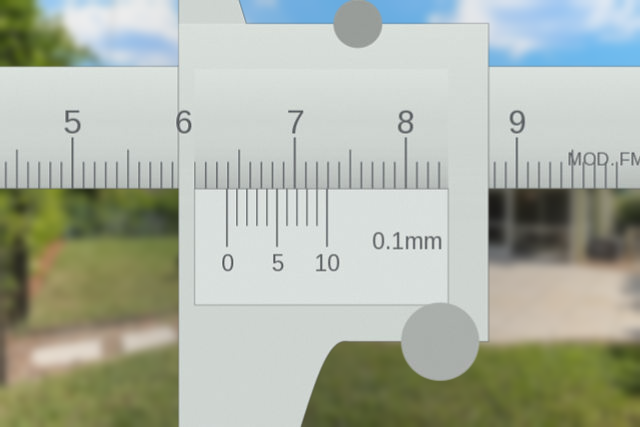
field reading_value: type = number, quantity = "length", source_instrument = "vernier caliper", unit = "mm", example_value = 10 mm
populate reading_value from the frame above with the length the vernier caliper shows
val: 63.9 mm
